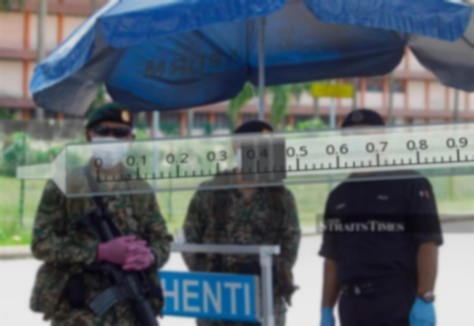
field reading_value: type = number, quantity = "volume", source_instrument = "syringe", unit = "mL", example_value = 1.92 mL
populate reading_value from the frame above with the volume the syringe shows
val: 0.36 mL
